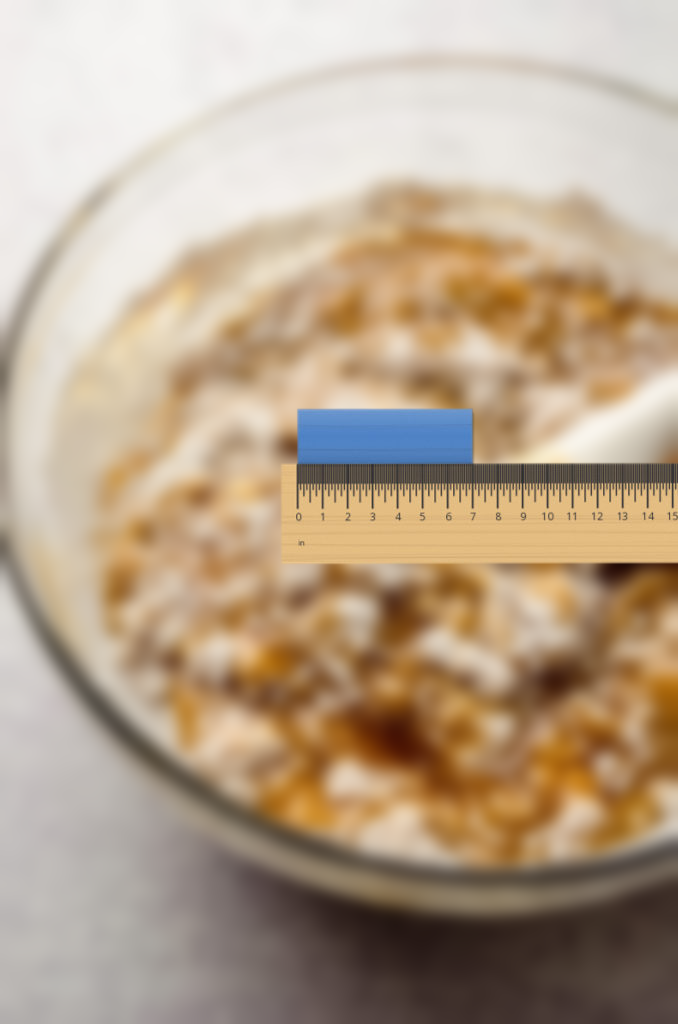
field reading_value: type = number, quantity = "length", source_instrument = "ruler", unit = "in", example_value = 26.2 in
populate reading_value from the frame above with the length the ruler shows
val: 7 in
